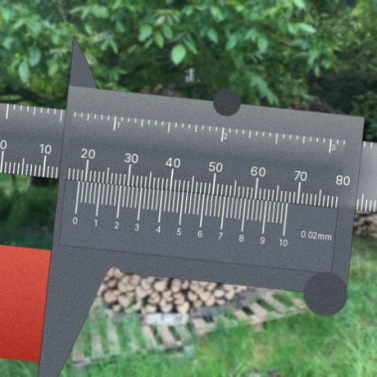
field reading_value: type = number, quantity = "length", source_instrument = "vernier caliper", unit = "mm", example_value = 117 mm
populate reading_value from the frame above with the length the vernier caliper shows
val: 18.5 mm
